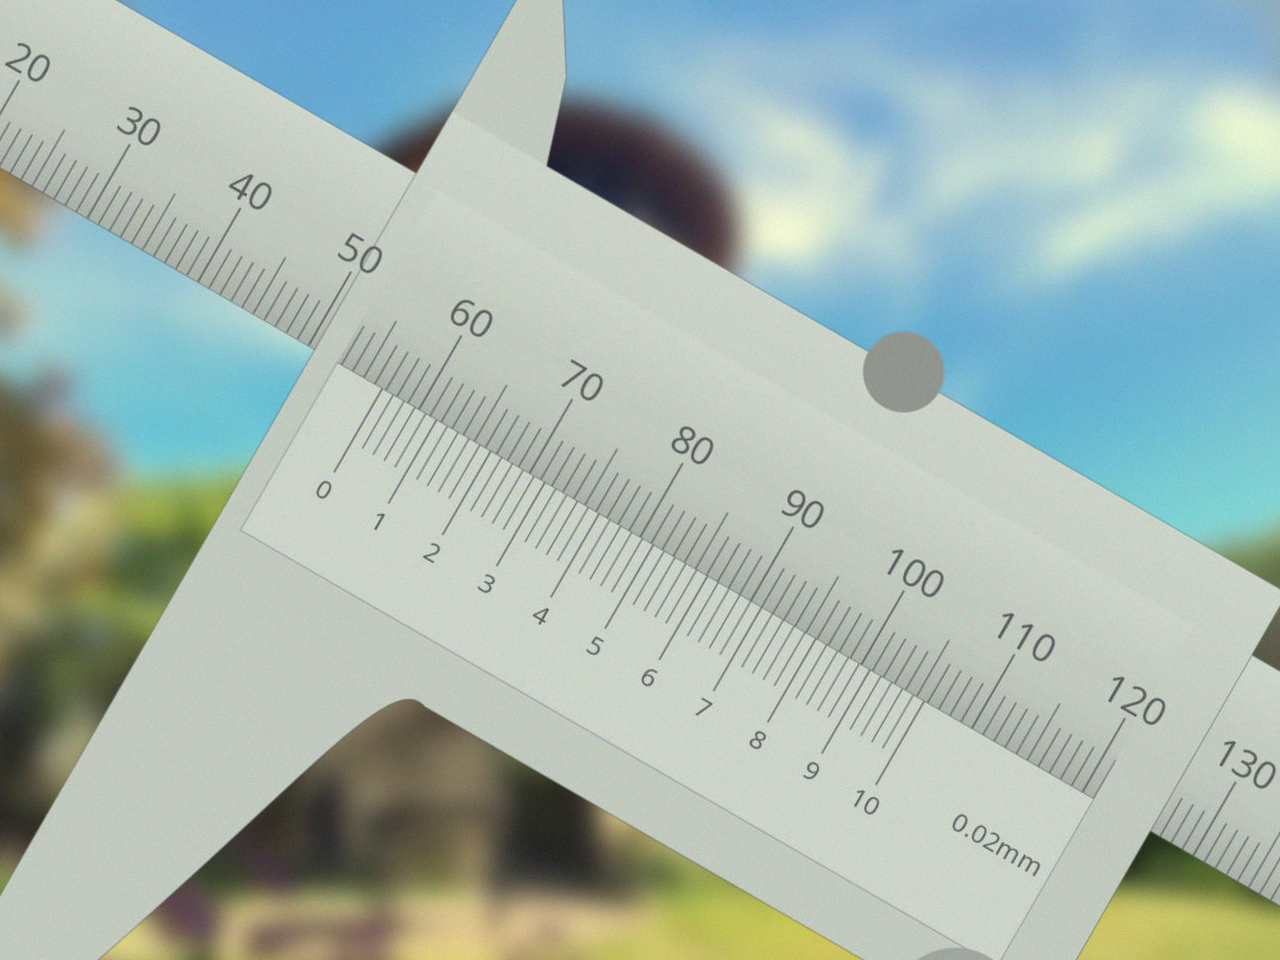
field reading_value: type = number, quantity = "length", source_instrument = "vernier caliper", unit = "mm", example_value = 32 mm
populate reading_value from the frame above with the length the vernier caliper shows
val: 56.7 mm
